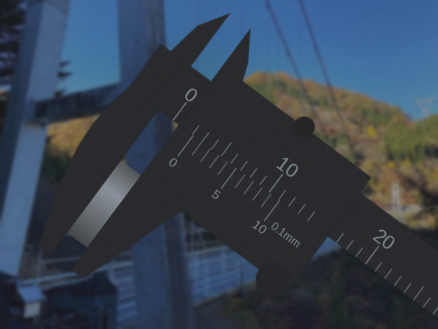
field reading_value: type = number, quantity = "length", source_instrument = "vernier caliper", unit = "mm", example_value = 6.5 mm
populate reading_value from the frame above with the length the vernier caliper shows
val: 2.1 mm
